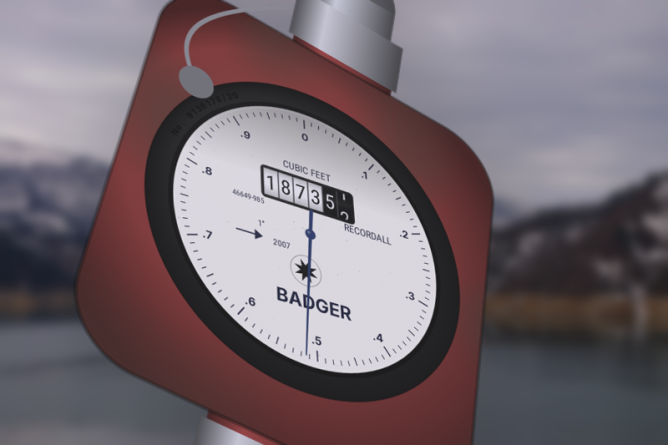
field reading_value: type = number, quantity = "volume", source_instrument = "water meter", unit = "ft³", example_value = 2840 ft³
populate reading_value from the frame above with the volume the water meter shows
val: 187351.51 ft³
